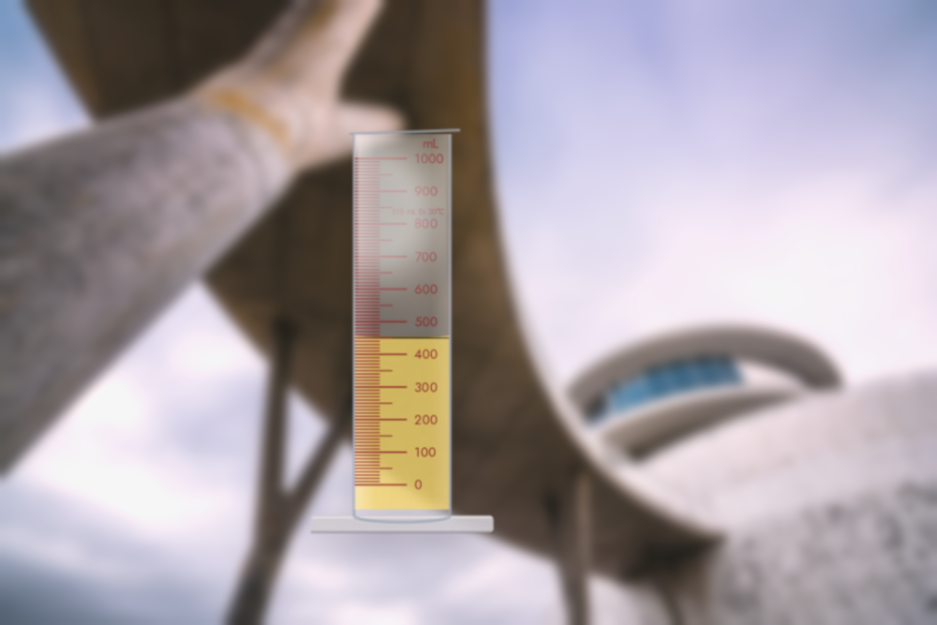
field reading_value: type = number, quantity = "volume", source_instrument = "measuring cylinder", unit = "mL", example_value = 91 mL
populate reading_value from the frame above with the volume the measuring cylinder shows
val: 450 mL
